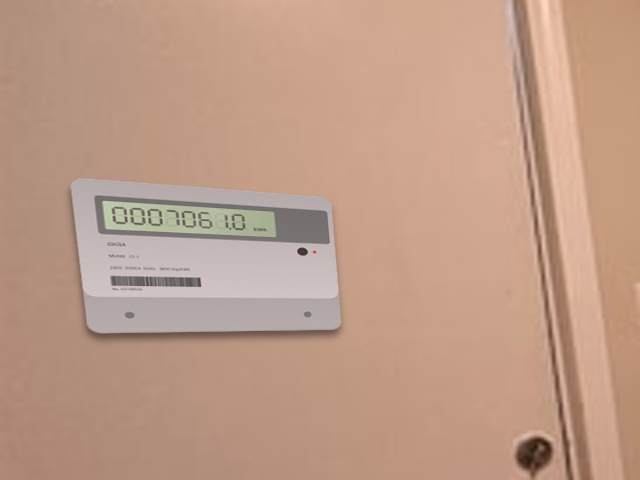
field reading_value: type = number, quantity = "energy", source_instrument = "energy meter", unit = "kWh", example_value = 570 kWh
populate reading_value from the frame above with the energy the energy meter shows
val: 7061.0 kWh
